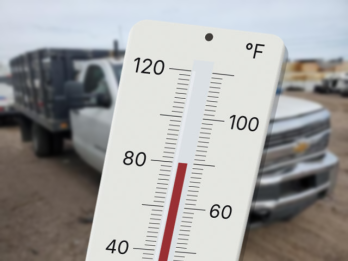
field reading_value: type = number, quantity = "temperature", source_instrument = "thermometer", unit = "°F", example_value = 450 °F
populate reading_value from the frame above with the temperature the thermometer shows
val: 80 °F
